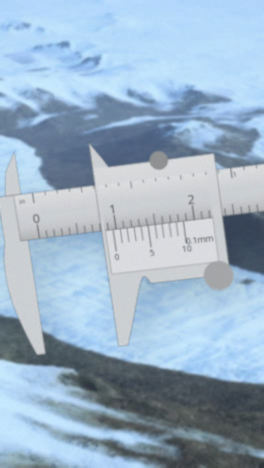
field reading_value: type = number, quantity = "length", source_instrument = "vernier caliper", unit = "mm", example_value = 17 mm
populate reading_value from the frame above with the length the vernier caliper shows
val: 9.6 mm
